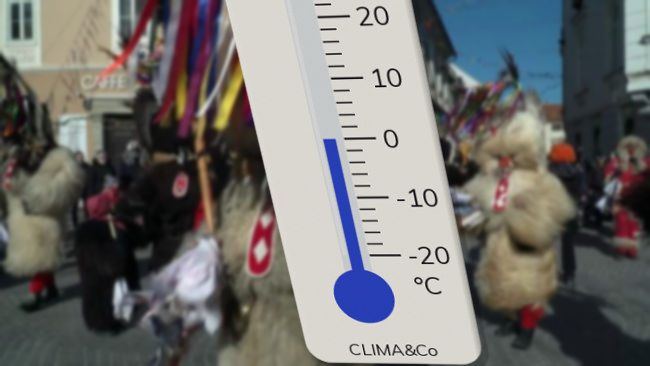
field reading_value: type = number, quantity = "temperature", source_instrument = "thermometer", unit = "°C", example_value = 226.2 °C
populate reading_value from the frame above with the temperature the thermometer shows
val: 0 °C
